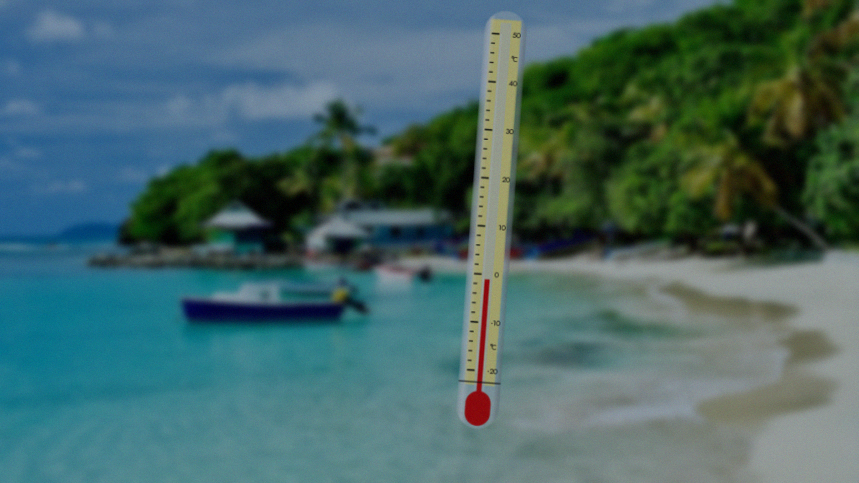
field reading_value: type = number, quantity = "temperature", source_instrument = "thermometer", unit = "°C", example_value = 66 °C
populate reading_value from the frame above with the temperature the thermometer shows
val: -1 °C
